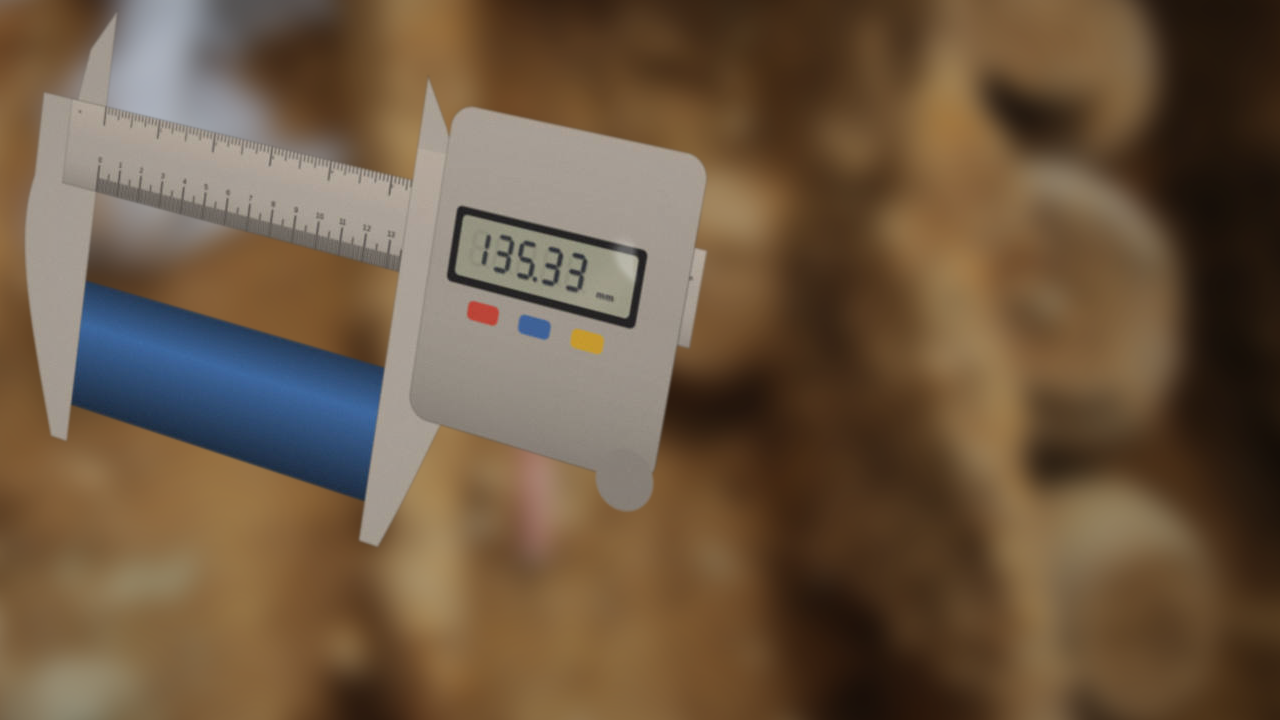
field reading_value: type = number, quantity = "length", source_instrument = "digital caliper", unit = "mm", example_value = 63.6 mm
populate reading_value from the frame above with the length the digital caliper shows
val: 135.33 mm
